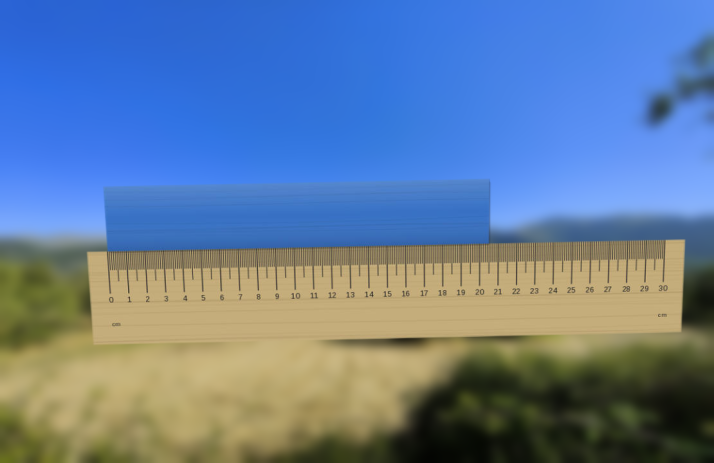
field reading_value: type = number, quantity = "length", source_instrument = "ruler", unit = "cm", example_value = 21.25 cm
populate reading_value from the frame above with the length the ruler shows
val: 20.5 cm
